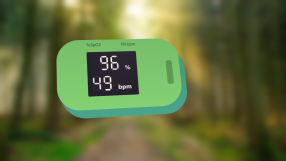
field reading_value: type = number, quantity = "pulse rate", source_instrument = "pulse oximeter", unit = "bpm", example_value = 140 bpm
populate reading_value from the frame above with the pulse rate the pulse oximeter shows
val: 49 bpm
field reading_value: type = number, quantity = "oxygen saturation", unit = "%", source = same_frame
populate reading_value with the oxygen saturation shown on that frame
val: 96 %
